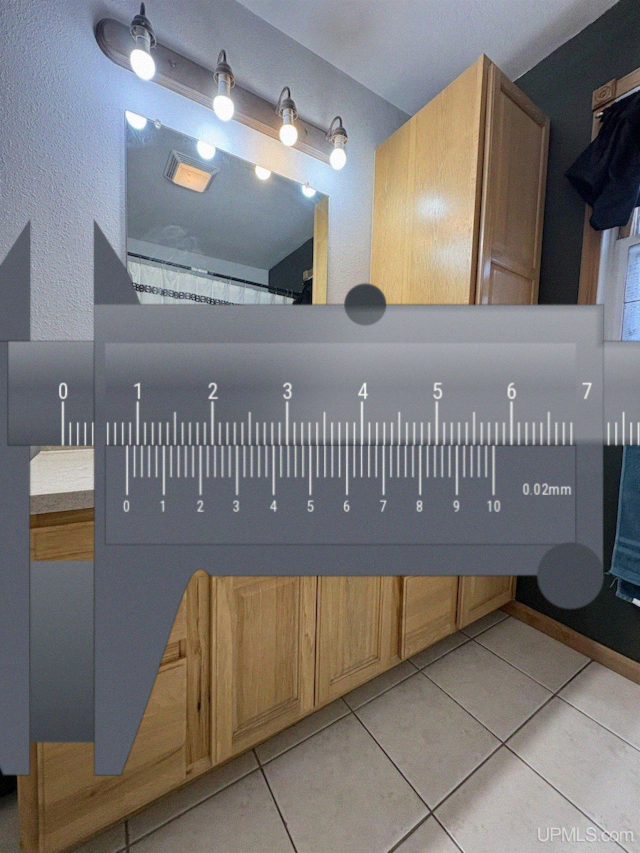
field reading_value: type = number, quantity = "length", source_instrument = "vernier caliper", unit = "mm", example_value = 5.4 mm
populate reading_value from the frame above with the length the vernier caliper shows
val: 8.6 mm
